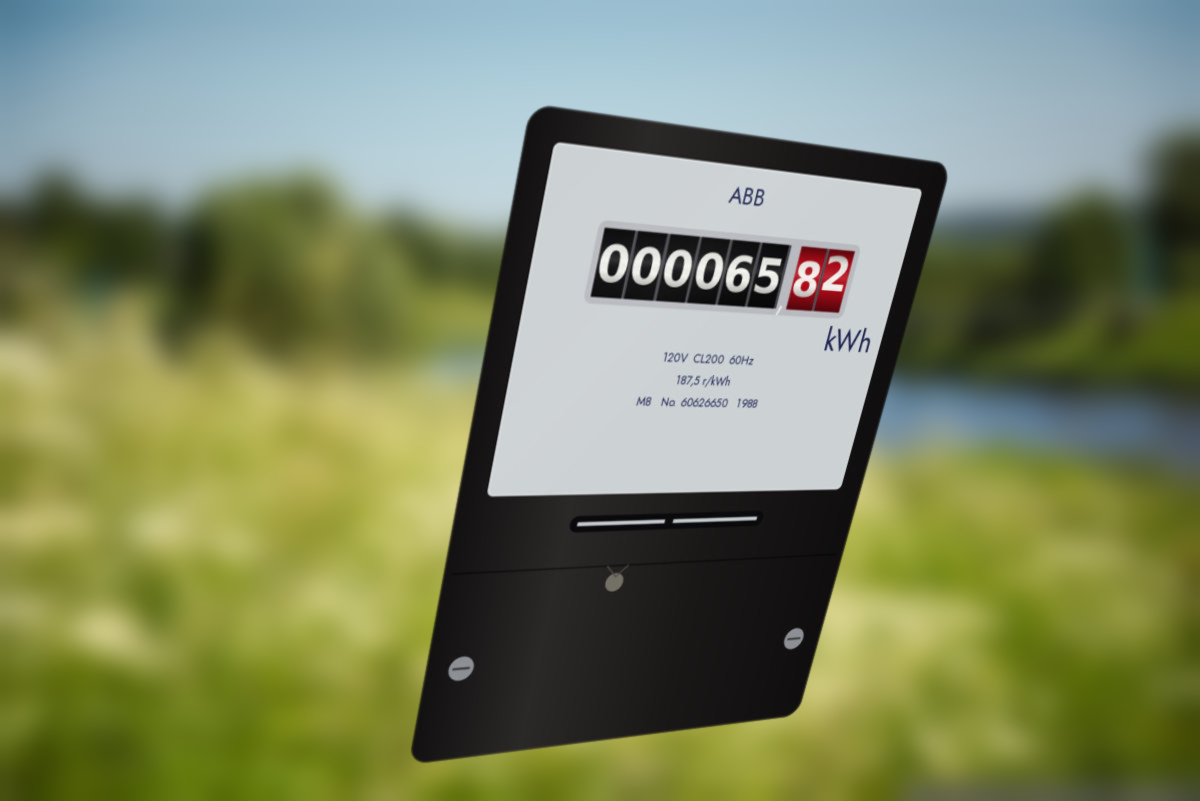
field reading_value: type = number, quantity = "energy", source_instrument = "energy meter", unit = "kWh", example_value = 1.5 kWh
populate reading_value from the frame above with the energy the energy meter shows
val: 65.82 kWh
